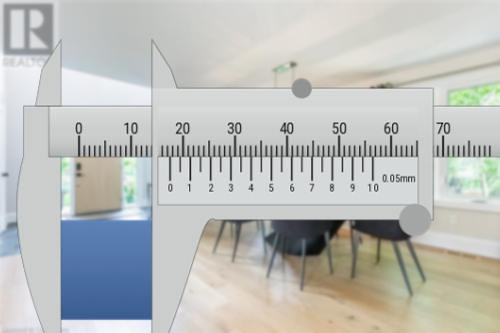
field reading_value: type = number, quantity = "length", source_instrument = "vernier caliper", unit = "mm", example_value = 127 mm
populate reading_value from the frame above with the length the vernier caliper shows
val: 17.5 mm
